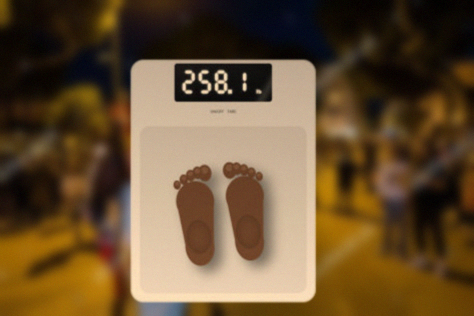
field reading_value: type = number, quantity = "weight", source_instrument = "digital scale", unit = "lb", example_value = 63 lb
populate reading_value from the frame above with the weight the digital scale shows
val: 258.1 lb
